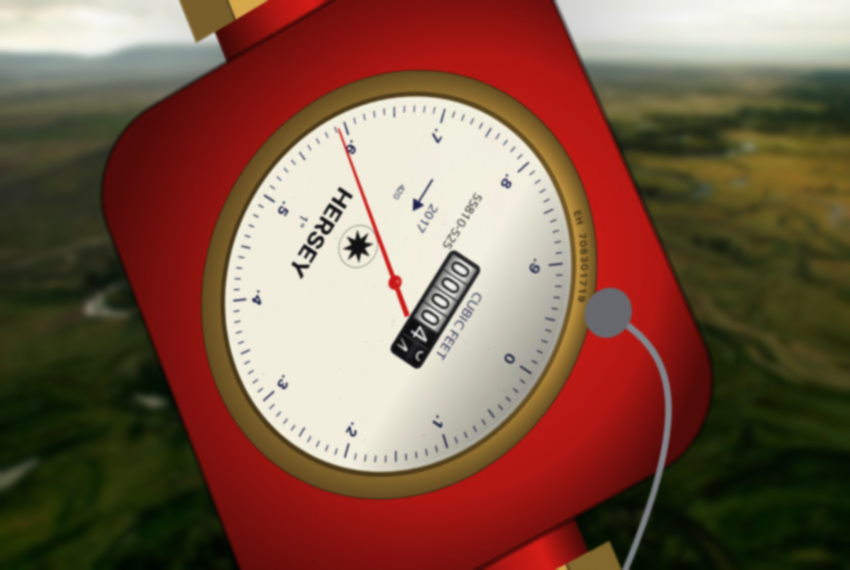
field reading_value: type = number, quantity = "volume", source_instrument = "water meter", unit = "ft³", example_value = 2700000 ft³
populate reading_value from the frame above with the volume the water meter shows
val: 43.59 ft³
